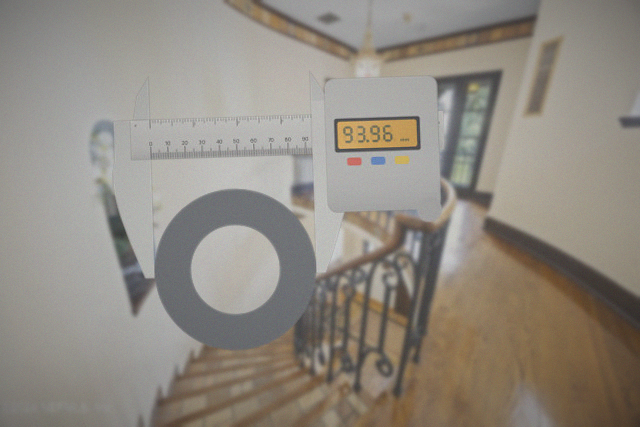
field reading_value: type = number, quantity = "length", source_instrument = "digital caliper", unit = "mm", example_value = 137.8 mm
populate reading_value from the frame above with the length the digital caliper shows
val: 93.96 mm
